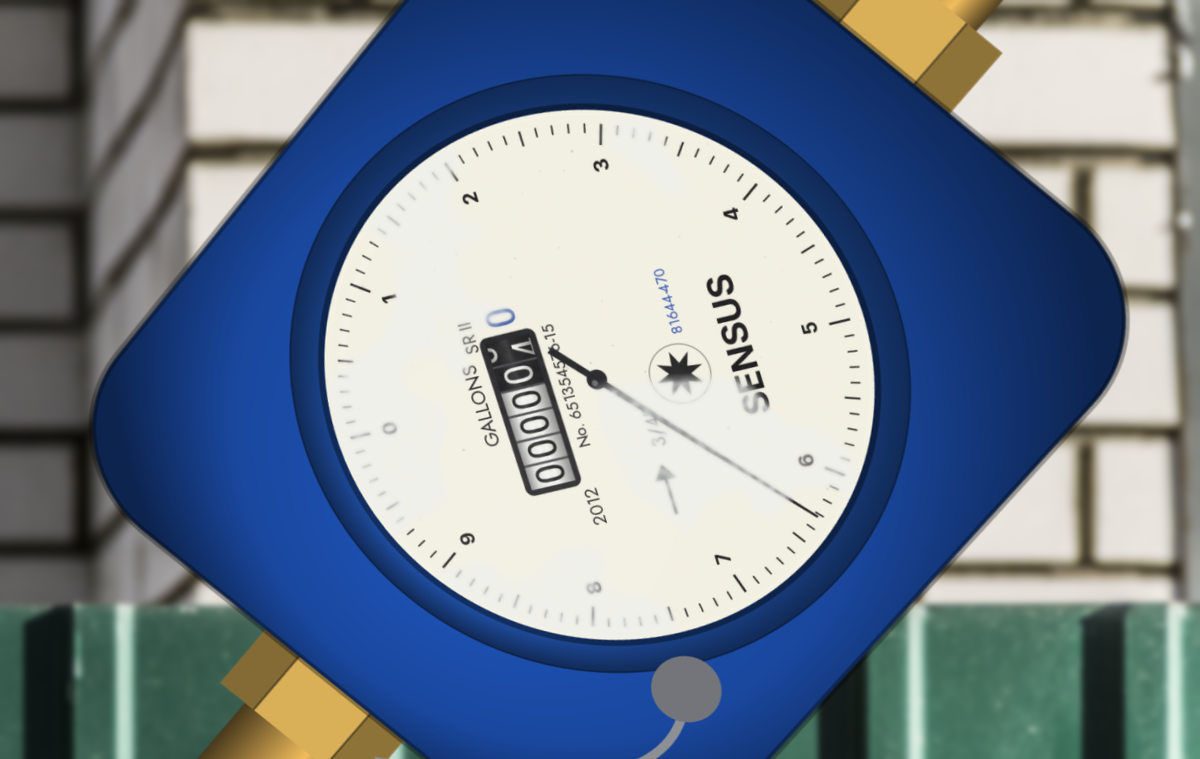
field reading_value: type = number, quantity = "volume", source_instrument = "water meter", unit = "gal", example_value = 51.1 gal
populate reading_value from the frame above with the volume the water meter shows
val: 36.3 gal
